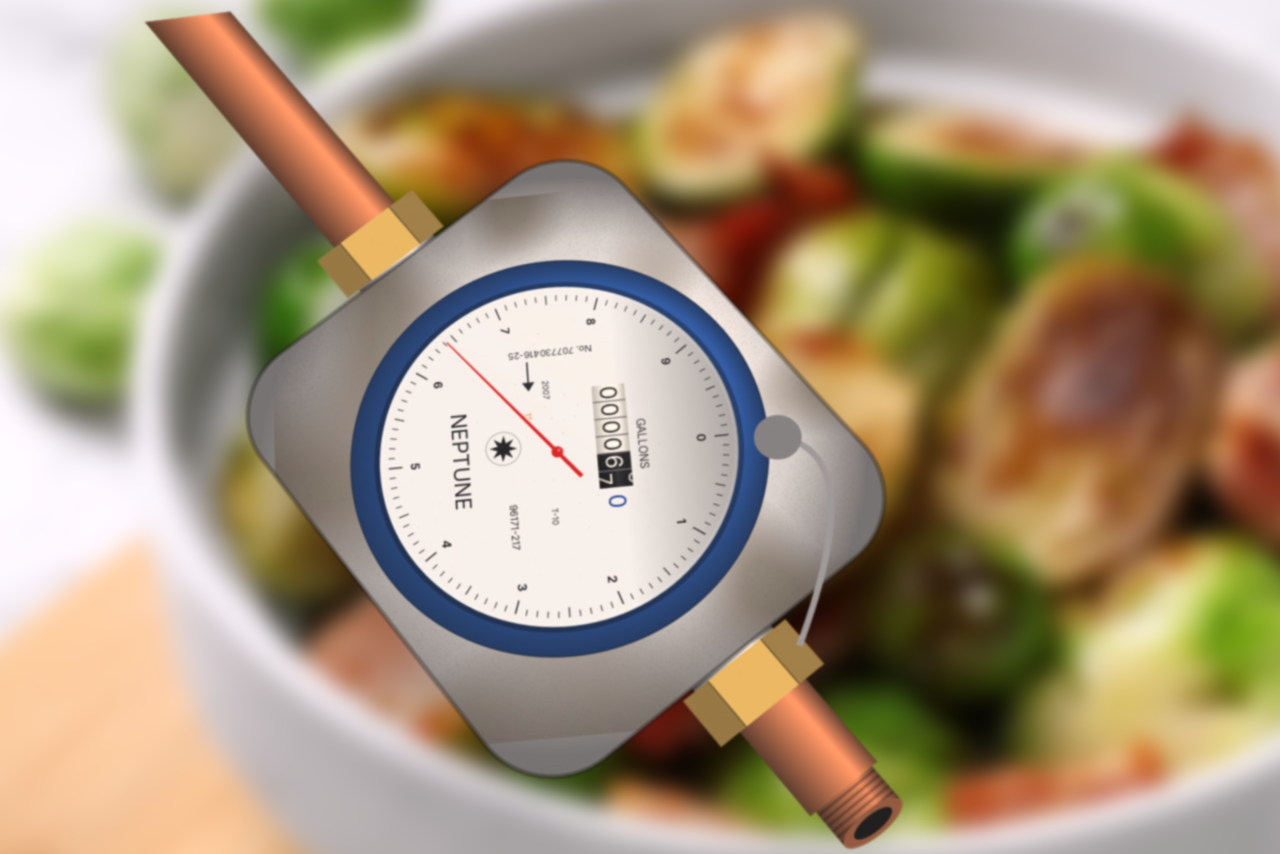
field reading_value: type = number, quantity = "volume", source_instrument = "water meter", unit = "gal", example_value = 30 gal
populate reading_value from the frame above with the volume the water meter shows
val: 666.4 gal
